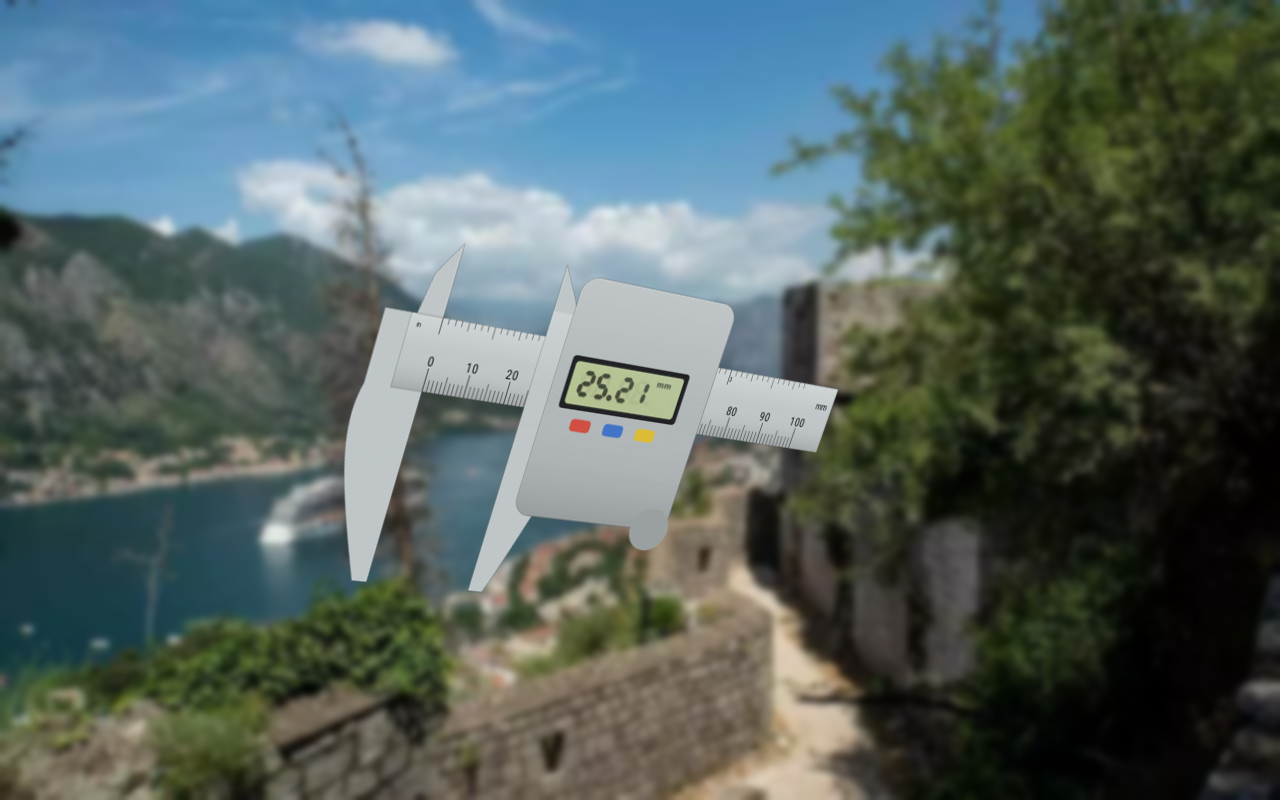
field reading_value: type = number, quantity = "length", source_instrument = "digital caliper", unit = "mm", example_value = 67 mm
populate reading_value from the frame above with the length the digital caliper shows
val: 25.21 mm
